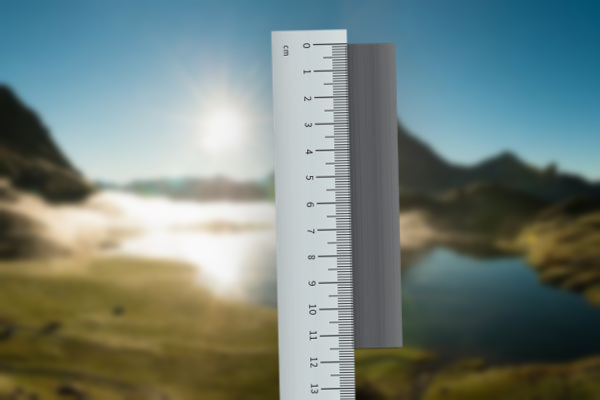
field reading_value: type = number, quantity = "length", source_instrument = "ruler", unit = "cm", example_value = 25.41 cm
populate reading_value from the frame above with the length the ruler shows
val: 11.5 cm
